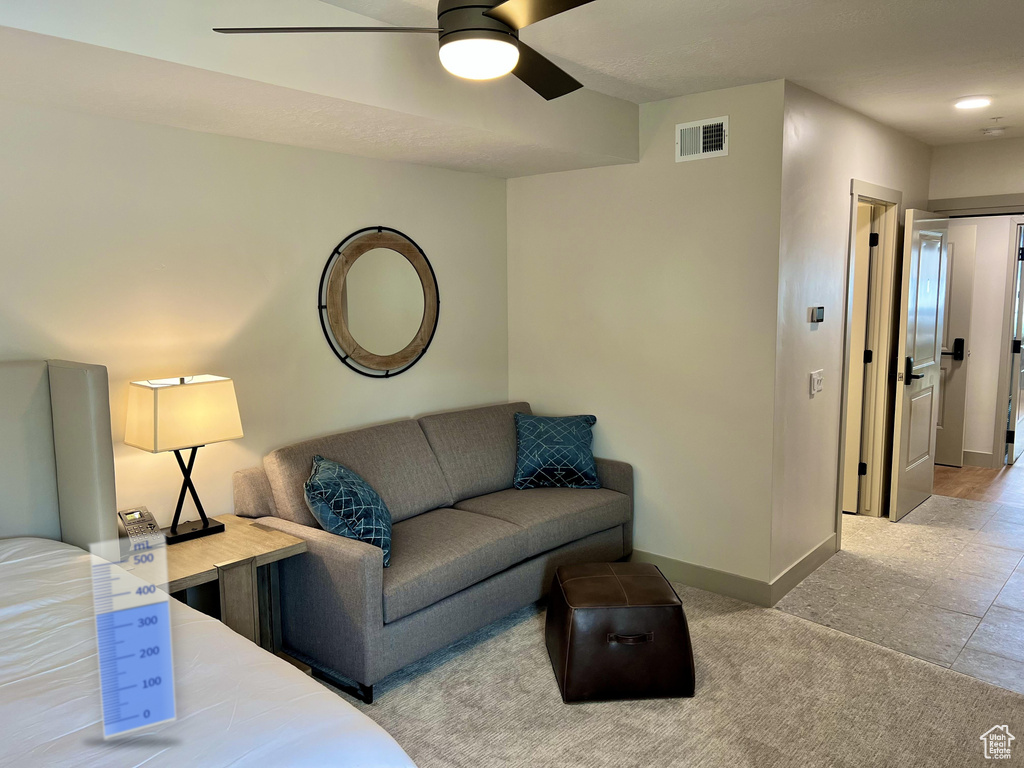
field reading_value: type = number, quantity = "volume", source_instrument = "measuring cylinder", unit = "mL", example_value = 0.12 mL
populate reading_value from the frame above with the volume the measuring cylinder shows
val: 350 mL
